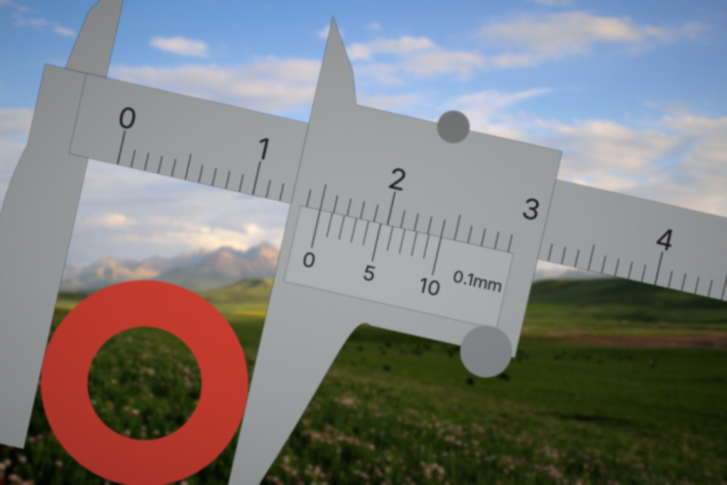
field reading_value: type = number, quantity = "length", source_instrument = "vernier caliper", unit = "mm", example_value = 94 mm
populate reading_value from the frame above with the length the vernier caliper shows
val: 15.0 mm
